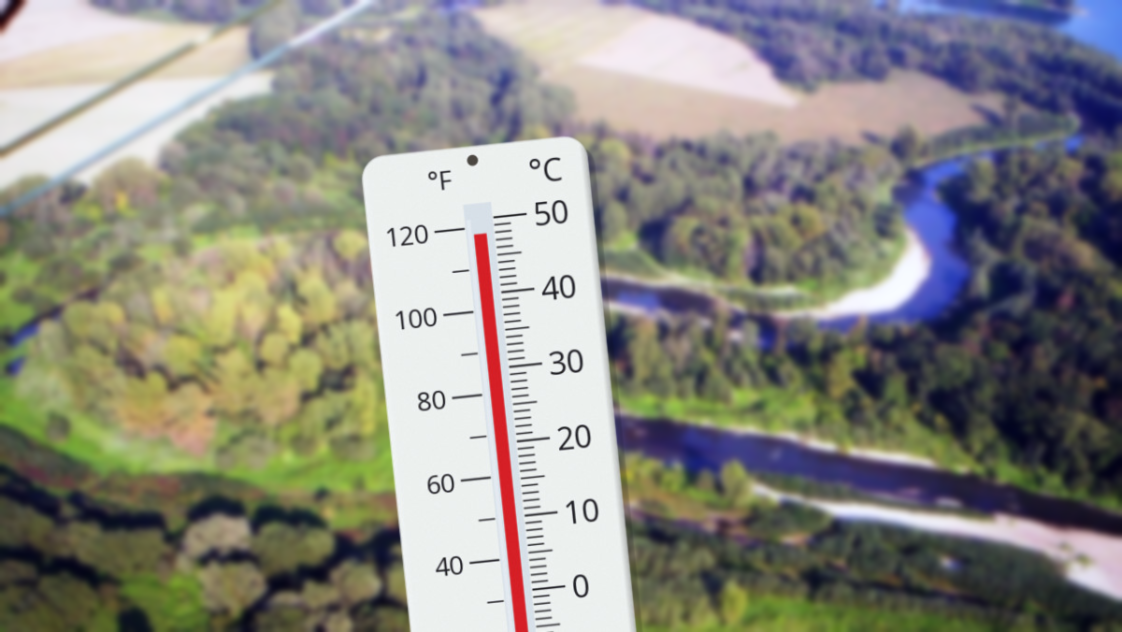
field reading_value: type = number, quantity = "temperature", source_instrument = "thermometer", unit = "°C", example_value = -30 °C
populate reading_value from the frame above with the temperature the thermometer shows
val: 48 °C
